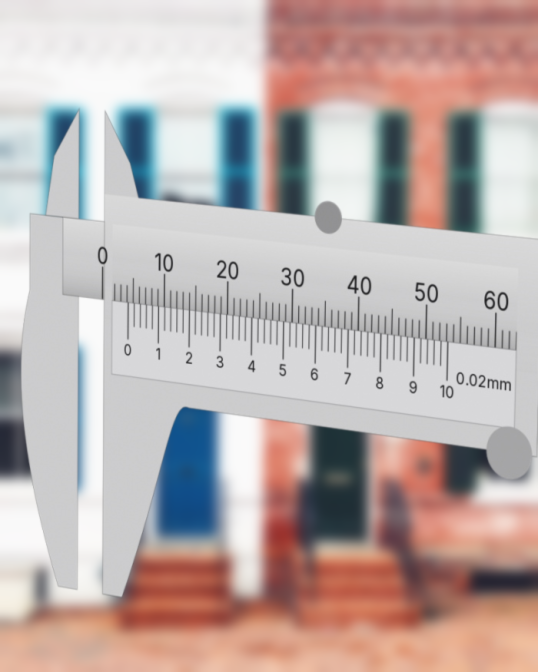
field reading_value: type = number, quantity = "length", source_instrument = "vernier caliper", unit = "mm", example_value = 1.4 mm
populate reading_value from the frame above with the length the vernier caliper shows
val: 4.2 mm
